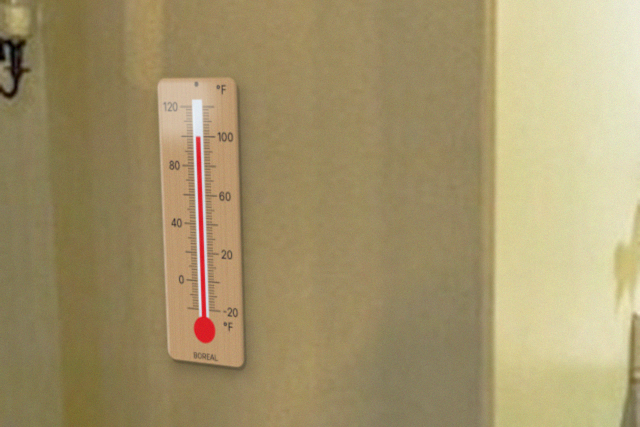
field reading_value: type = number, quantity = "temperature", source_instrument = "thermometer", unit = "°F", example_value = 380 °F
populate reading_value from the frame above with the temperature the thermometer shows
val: 100 °F
